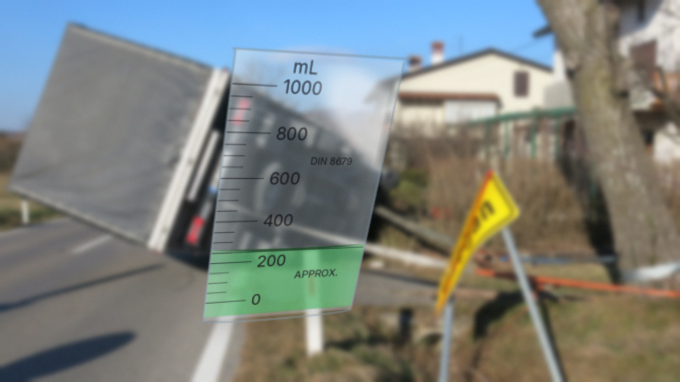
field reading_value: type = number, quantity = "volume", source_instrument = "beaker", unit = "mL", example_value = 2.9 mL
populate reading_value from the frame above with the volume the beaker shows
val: 250 mL
